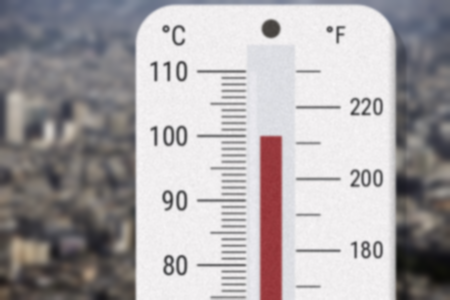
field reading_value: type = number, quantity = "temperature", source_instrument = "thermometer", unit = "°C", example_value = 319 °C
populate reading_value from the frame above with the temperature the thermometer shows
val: 100 °C
